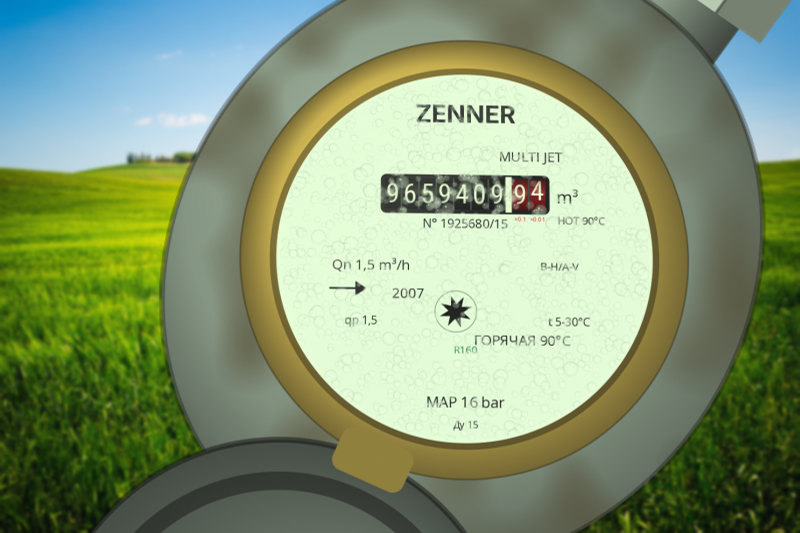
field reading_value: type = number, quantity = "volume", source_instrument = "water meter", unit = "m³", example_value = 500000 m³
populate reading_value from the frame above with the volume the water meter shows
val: 9659409.94 m³
